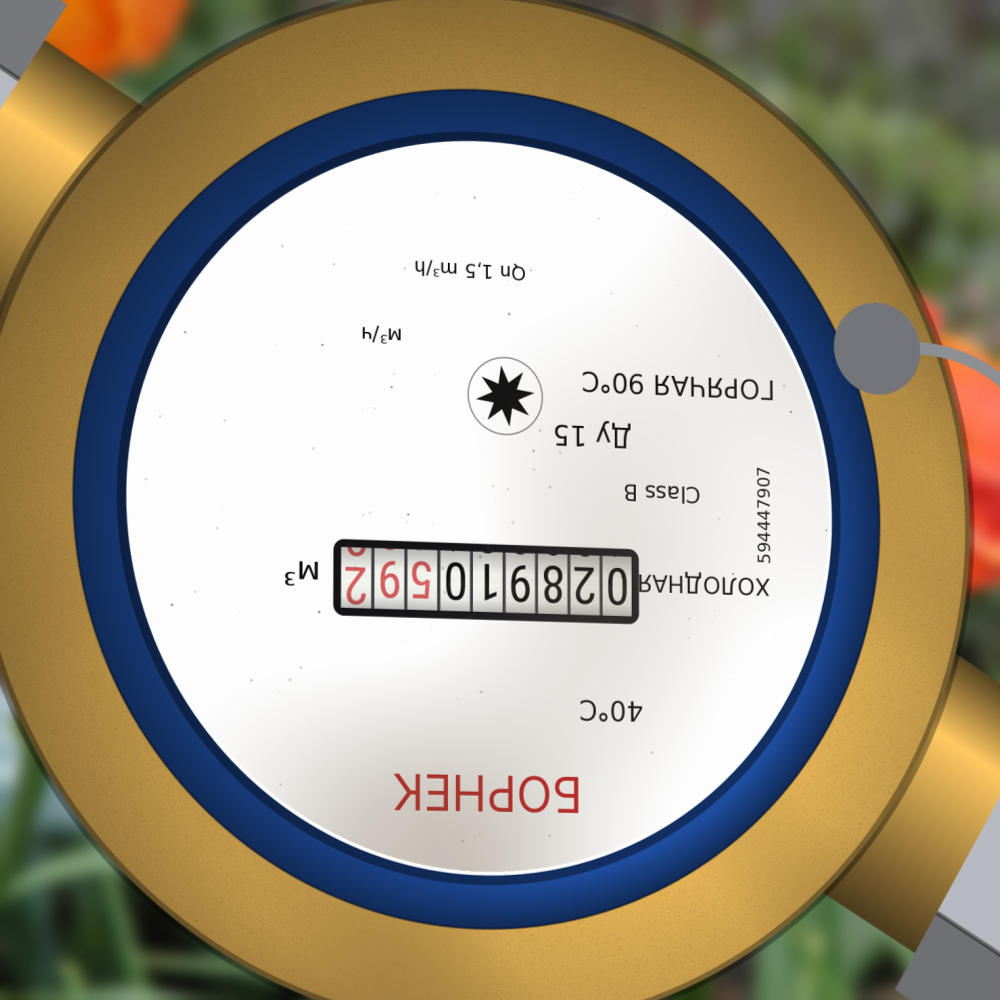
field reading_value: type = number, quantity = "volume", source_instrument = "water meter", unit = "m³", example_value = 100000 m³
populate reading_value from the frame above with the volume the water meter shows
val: 28910.592 m³
